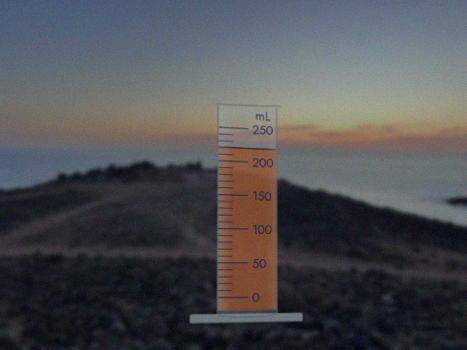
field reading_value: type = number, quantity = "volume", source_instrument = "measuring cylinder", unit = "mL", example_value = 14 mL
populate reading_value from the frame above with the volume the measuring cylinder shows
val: 220 mL
